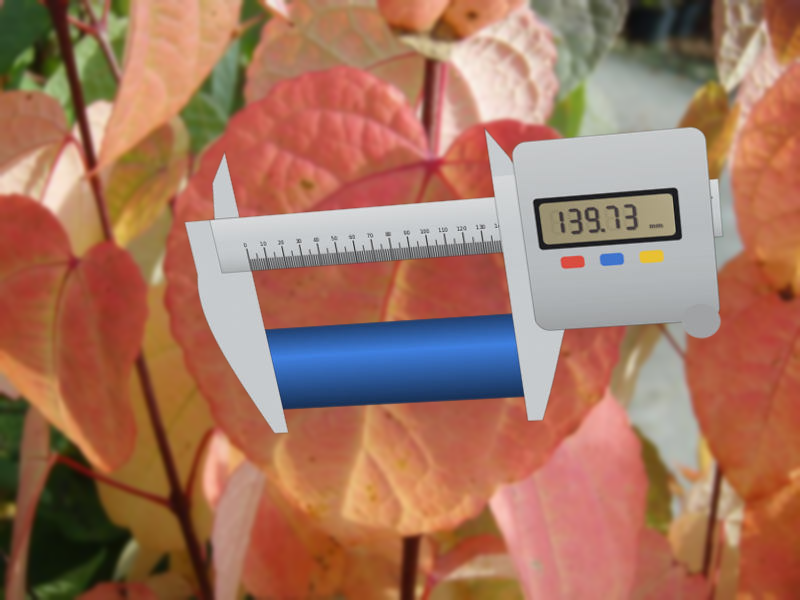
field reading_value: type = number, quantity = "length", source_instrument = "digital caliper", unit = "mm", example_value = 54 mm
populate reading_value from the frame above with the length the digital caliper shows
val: 139.73 mm
